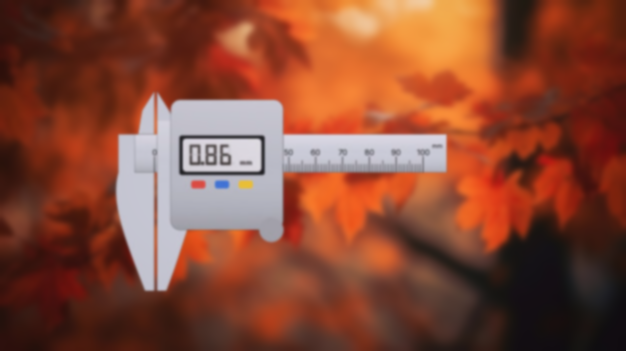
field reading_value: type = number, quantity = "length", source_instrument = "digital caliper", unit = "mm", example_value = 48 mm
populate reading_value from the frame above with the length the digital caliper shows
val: 0.86 mm
